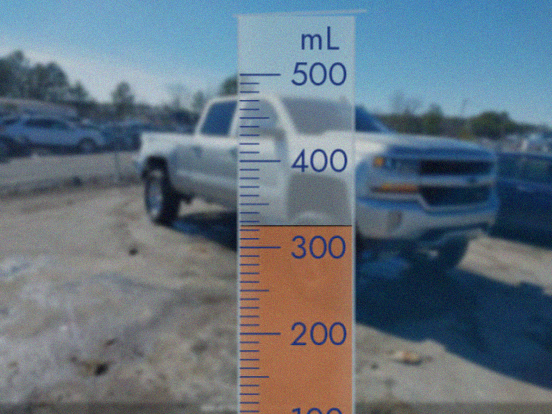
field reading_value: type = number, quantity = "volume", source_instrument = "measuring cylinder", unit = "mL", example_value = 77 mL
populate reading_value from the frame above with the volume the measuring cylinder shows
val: 325 mL
